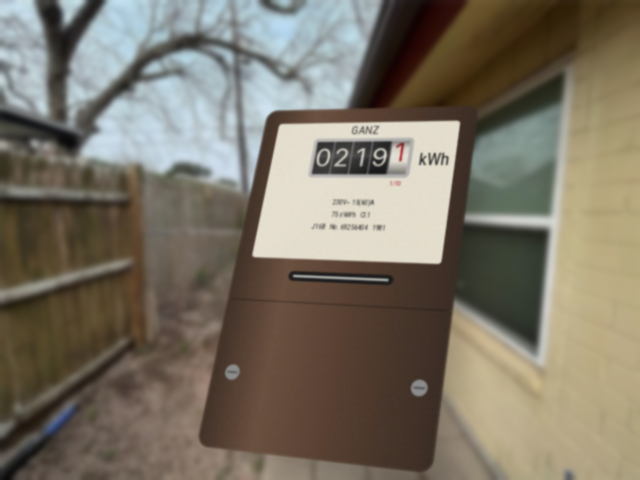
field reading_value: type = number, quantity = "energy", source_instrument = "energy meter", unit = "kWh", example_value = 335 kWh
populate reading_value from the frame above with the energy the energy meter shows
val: 219.1 kWh
